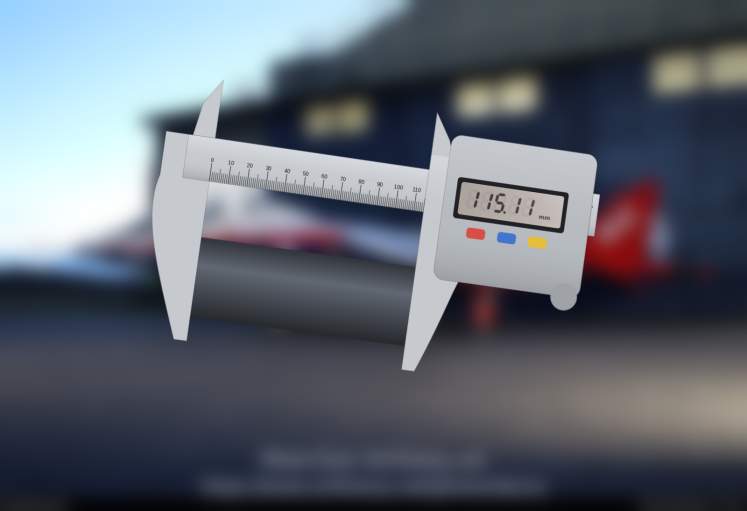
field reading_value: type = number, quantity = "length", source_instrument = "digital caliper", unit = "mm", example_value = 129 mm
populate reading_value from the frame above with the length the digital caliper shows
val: 115.11 mm
